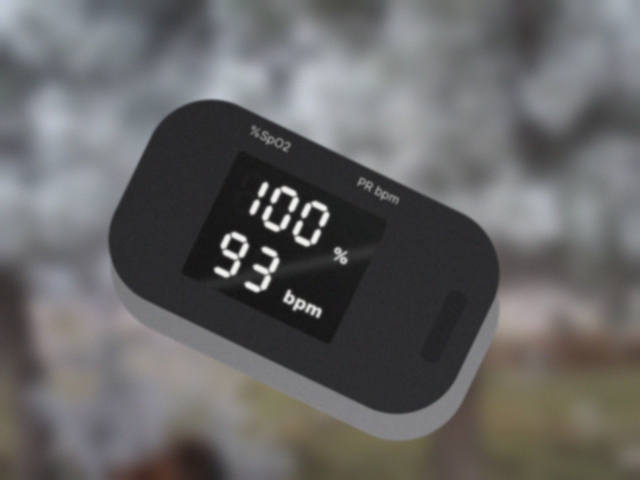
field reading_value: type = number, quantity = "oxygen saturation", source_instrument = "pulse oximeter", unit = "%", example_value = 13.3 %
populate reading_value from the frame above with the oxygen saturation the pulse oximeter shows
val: 100 %
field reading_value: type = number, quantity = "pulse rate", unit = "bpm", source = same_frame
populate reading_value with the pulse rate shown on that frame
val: 93 bpm
